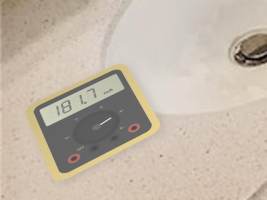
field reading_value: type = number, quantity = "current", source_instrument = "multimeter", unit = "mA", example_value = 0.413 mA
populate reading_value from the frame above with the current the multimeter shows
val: 181.7 mA
